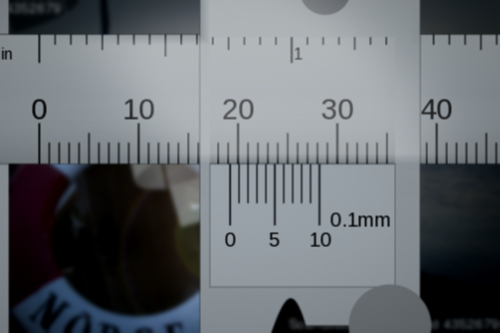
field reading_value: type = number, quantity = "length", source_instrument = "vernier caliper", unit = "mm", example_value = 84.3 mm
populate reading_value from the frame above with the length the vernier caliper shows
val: 19.2 mm
